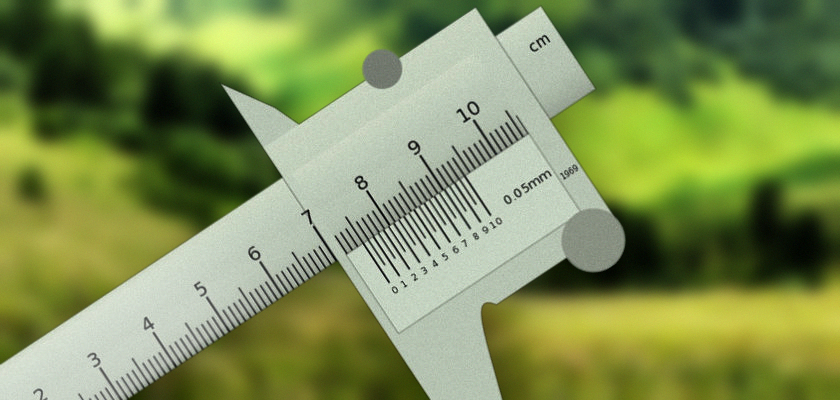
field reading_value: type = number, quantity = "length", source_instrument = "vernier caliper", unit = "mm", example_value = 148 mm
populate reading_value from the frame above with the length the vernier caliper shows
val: 75.0 mm
